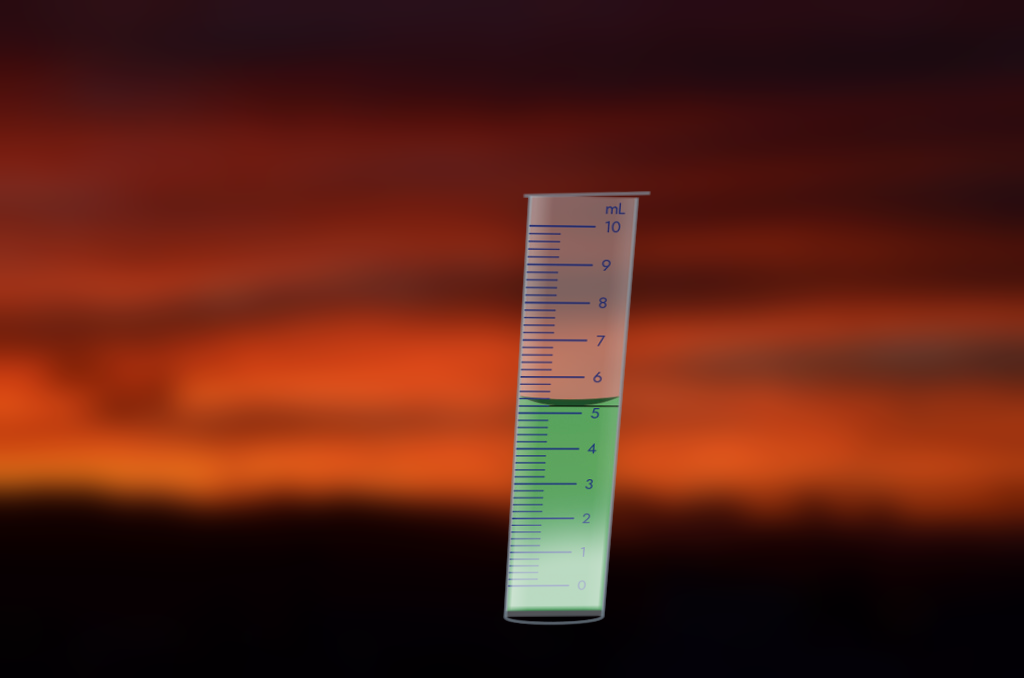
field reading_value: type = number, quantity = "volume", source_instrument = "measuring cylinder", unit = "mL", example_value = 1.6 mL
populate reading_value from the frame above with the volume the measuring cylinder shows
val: 5.2 mL
